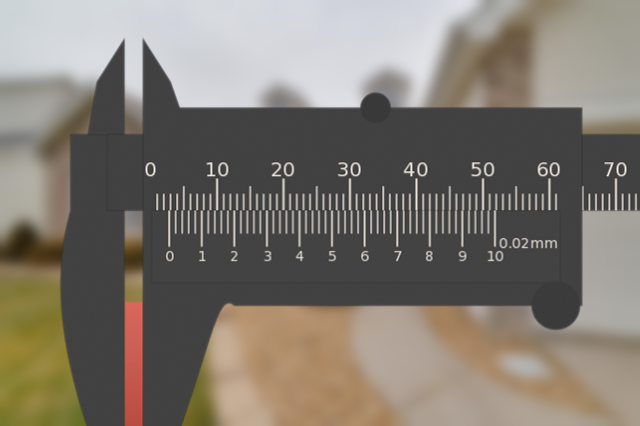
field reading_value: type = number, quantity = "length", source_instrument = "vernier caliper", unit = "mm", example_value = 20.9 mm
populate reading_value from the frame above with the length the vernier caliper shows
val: 2.8 mm
